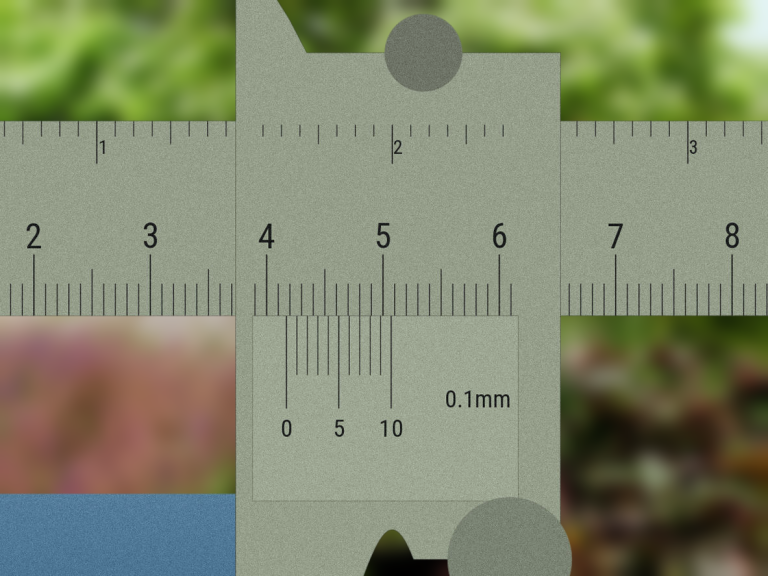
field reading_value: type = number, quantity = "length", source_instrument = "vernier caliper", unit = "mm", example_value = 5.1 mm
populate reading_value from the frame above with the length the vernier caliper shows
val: 41.7 mm
